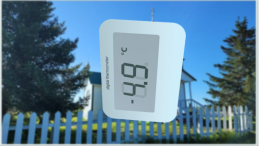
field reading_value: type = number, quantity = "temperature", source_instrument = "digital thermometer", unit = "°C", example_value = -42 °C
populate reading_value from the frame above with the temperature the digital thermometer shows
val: -4.9 °C
